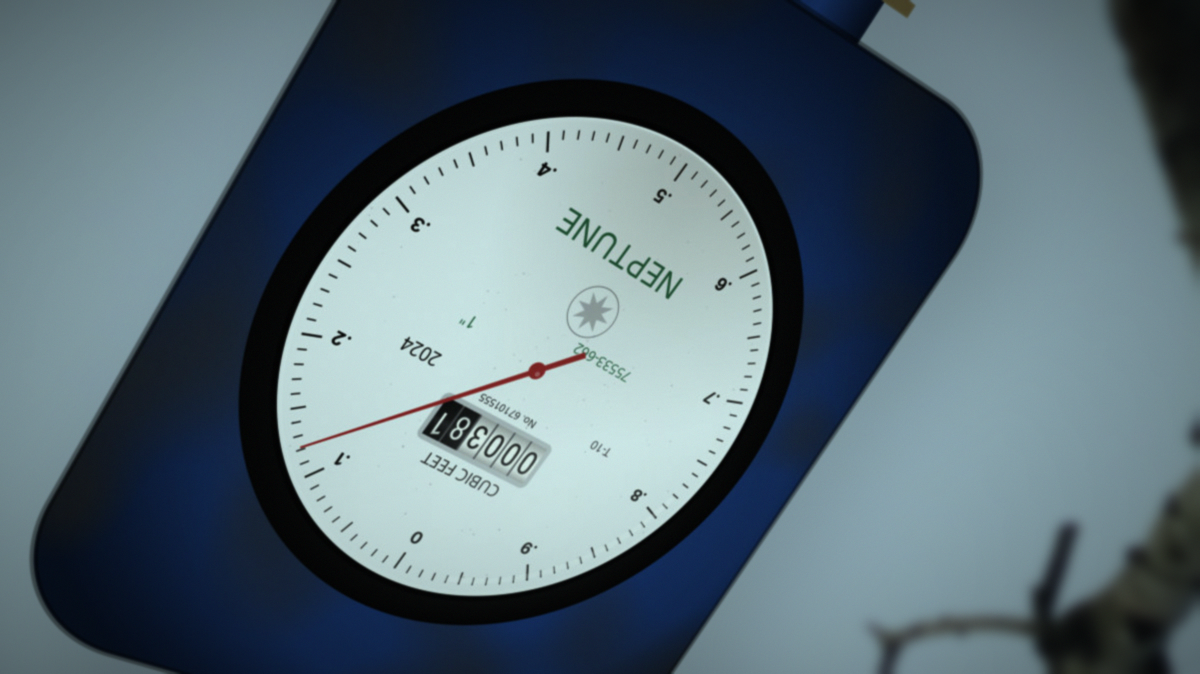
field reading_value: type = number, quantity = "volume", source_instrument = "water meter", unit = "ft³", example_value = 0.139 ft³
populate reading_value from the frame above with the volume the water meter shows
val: 381.12 ft³
